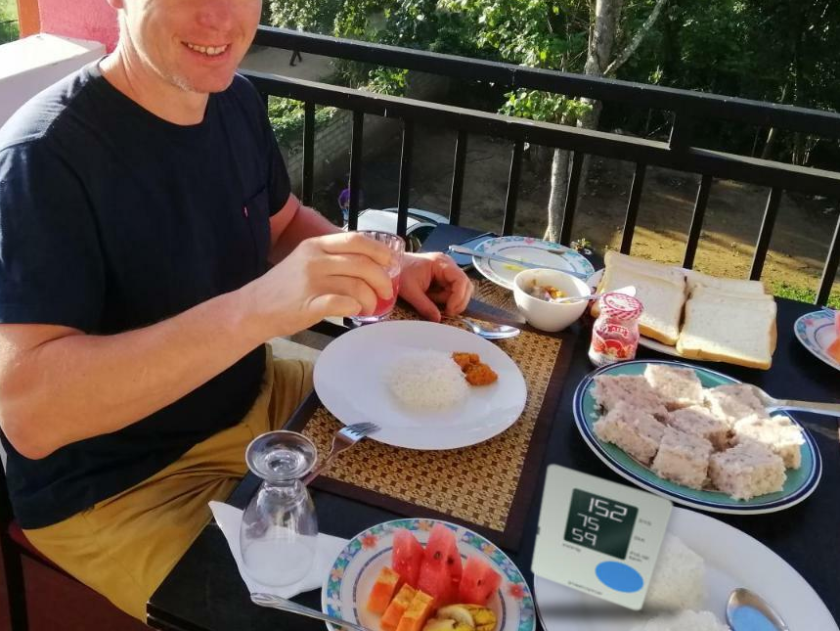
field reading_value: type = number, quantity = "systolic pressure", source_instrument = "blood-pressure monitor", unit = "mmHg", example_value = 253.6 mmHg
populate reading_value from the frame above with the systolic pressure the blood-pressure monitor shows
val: 152 mmHg
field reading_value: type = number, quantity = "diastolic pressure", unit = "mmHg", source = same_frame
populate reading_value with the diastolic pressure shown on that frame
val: 75 mmHg
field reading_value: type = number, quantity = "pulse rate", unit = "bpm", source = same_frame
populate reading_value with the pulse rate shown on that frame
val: 59 bpm
